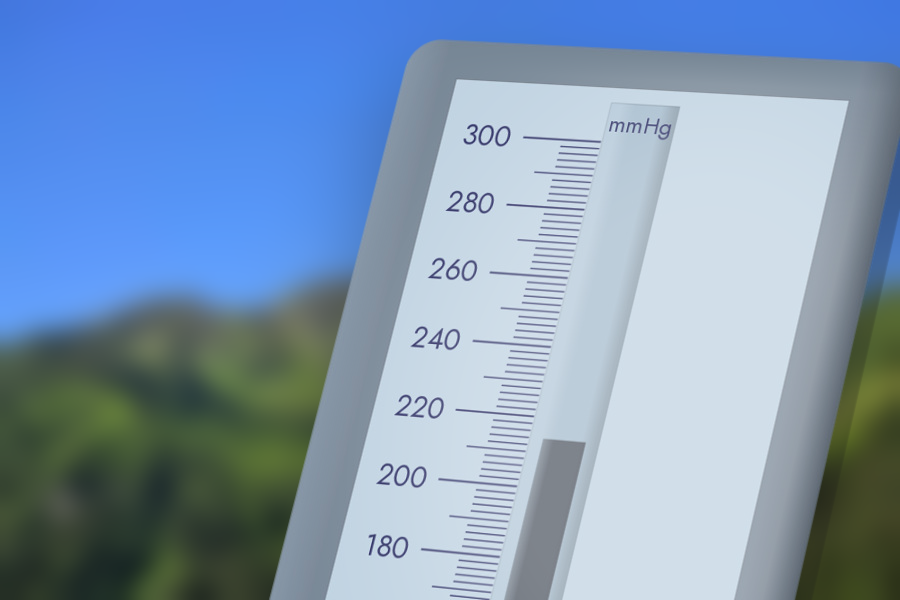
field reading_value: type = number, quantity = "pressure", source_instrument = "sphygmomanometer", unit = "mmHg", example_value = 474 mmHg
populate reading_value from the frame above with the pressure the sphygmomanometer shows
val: 214 mmHg
